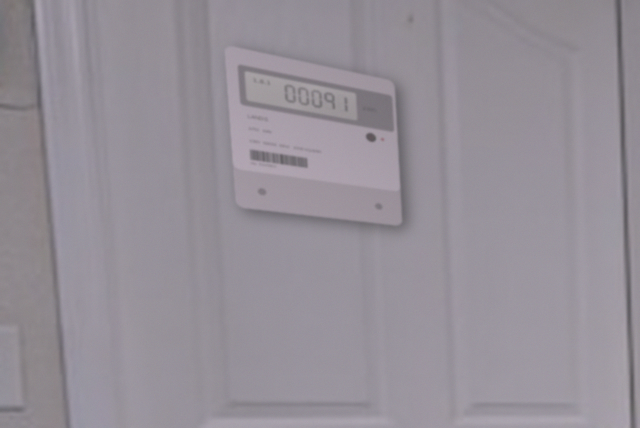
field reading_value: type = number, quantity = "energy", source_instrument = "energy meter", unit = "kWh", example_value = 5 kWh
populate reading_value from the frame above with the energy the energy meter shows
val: 91 kWh
